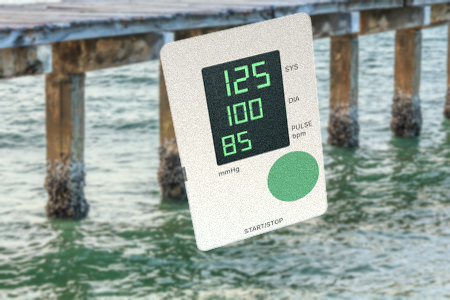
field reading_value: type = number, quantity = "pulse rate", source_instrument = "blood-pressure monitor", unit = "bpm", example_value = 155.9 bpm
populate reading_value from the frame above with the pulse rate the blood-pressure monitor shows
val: 85 bpm
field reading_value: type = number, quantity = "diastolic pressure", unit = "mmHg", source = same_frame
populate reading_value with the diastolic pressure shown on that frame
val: 100 mmHg
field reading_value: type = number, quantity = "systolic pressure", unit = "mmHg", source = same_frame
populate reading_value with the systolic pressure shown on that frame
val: 125 mmHg
